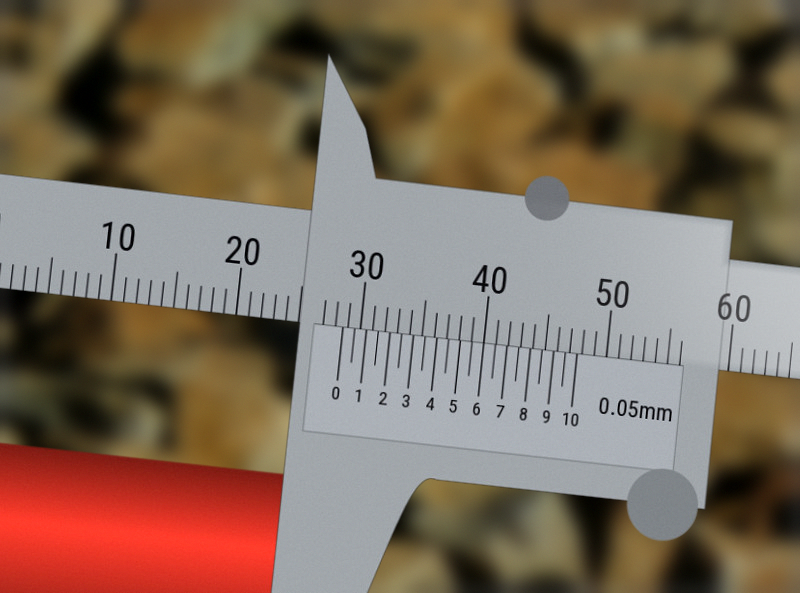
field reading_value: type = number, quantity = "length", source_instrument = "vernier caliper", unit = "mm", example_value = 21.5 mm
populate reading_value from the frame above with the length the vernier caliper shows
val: 28.6 mm
